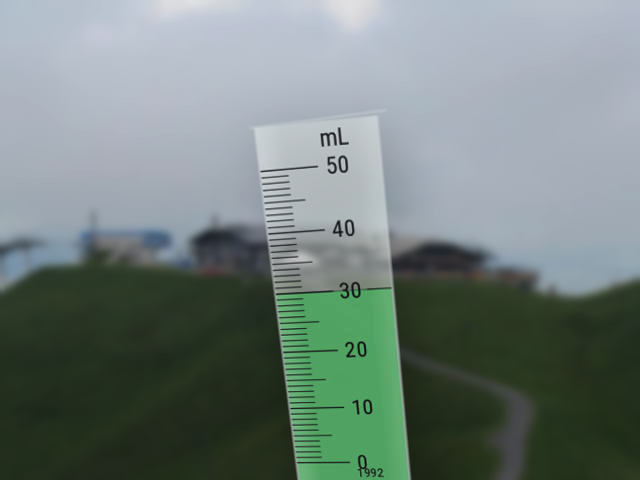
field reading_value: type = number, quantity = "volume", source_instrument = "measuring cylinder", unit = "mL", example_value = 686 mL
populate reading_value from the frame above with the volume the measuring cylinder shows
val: 30 mL
